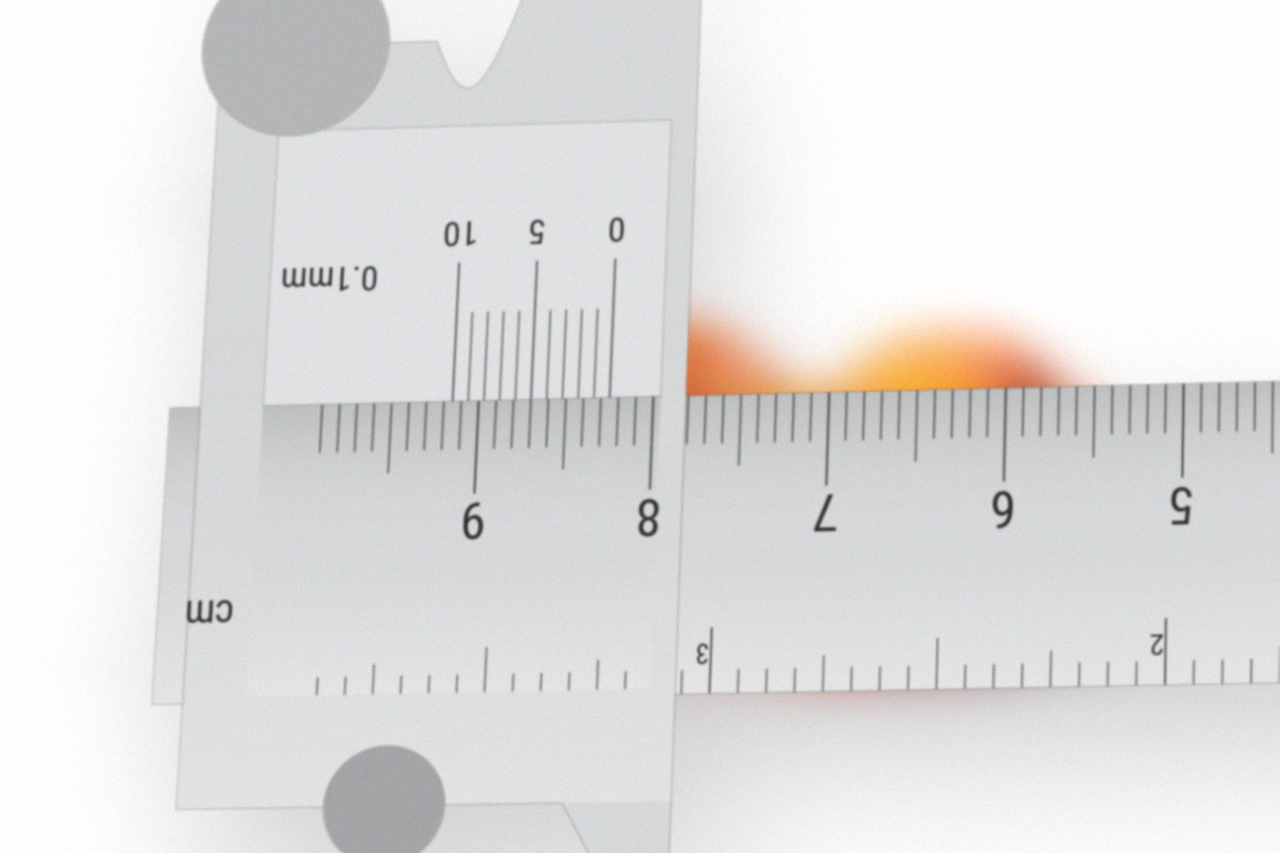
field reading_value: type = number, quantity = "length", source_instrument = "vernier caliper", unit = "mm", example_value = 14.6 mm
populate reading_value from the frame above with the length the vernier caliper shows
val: 82.5 mm
